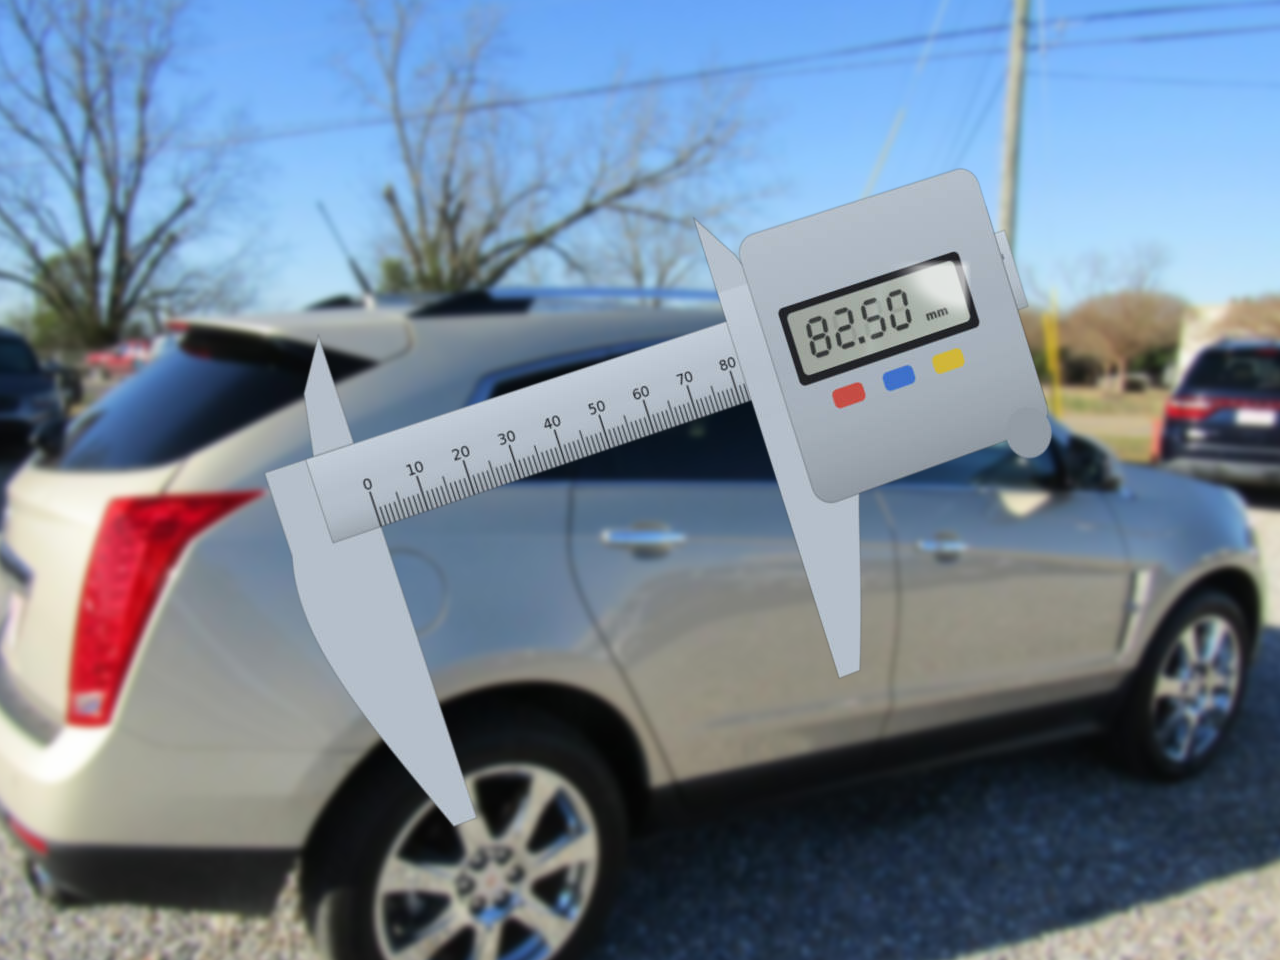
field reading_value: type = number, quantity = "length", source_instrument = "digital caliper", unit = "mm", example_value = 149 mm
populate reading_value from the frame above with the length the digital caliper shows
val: 82.50 mm
